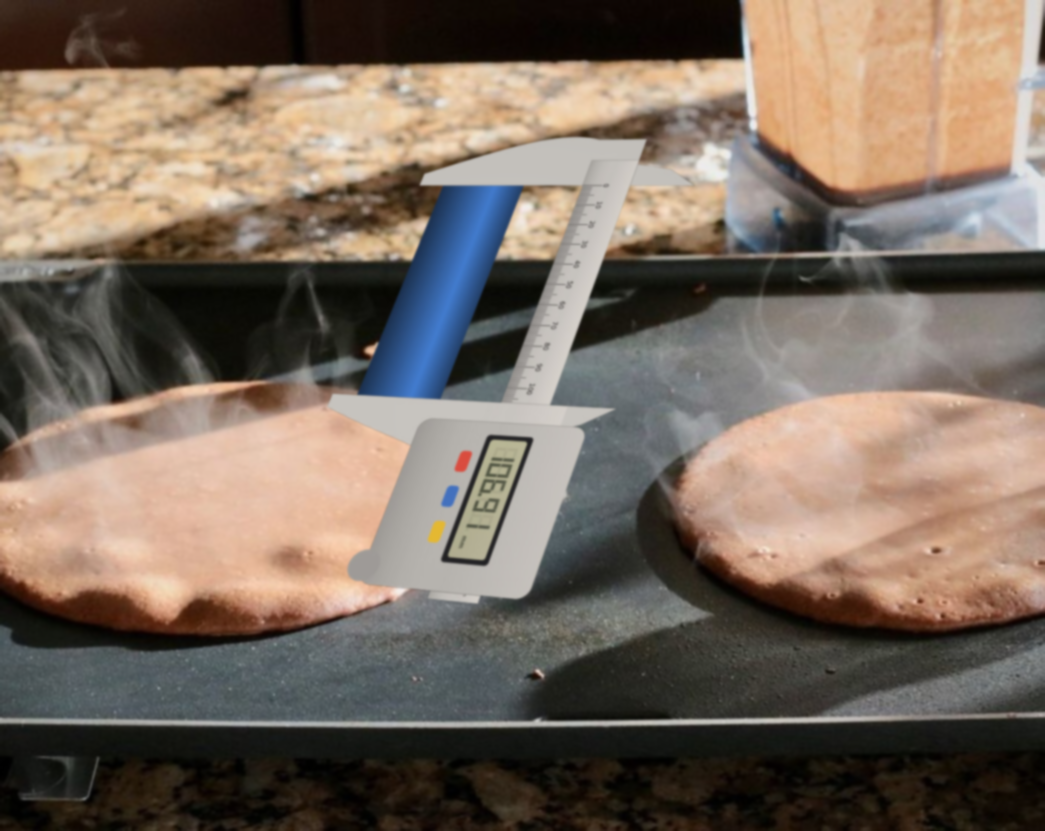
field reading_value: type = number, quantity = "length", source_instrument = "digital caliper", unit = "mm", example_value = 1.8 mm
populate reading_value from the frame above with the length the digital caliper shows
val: 106.91 mm
